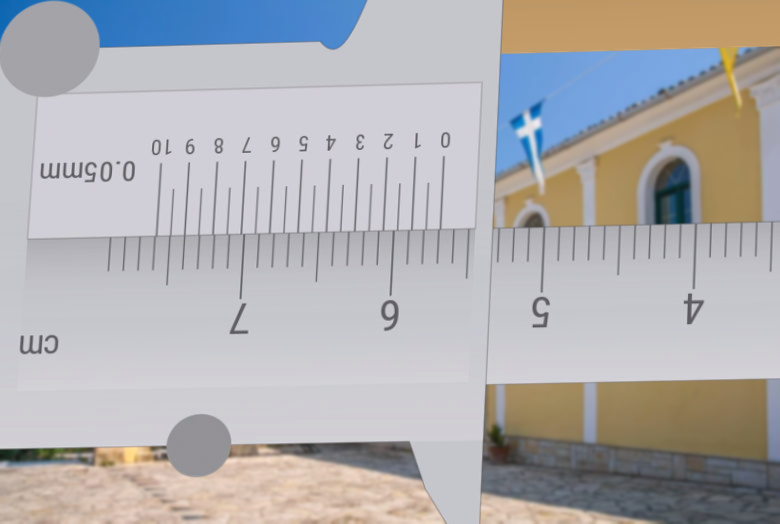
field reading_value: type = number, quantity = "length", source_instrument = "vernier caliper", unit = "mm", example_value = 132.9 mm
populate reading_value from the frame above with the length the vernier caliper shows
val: 56.9 mm
